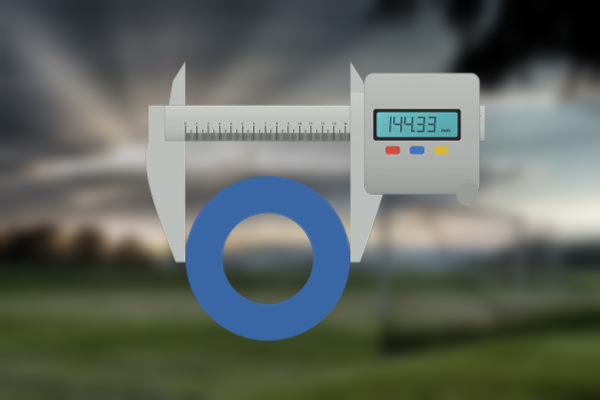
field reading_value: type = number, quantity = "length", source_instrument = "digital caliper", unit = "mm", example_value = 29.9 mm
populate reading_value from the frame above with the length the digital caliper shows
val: 144.33 mm
